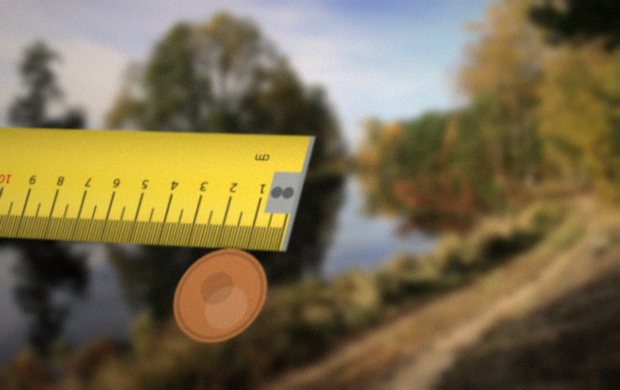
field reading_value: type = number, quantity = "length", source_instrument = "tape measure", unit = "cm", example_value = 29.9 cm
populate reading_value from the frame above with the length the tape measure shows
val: 3 cm
